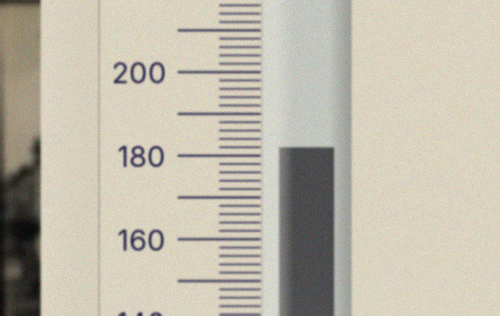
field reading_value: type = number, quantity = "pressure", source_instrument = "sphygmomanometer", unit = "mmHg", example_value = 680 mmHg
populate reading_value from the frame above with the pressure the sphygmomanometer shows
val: 182 mmHg
